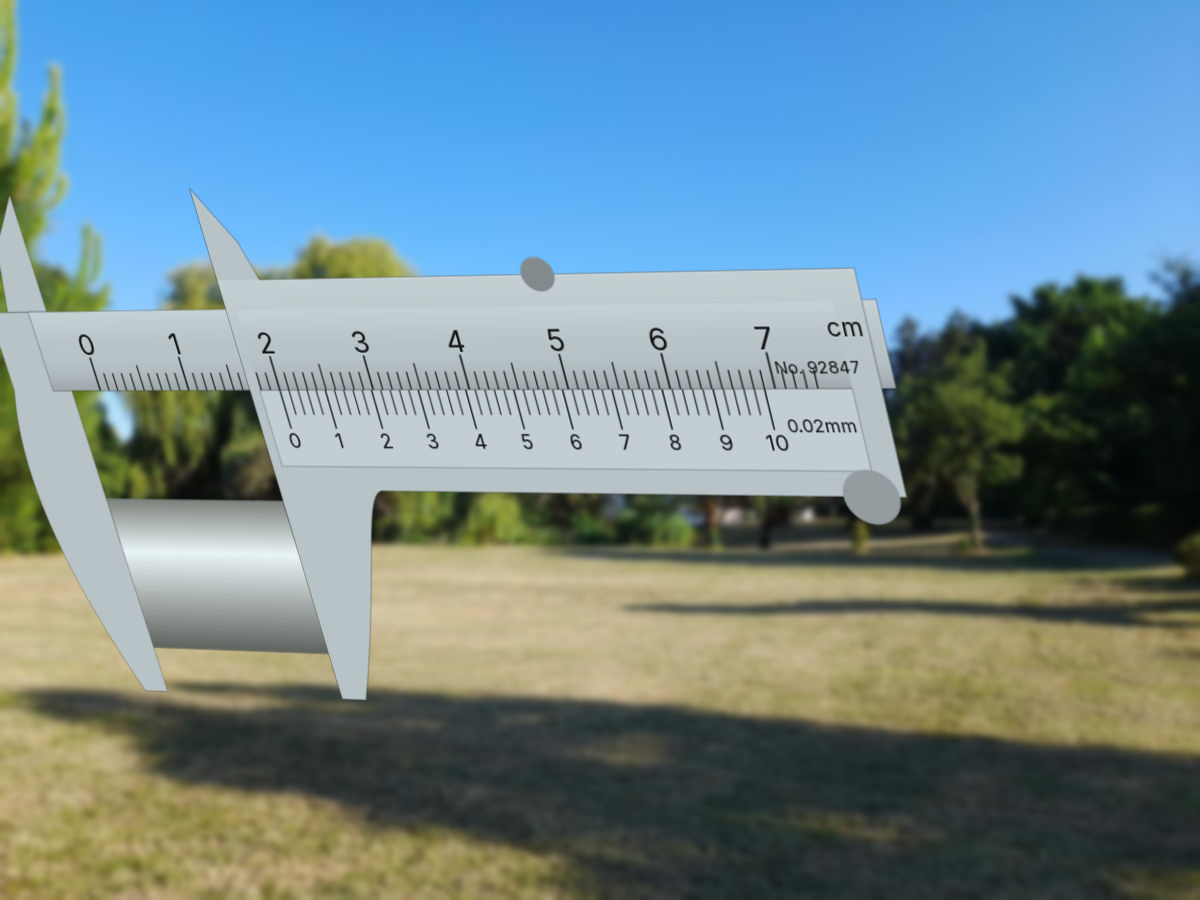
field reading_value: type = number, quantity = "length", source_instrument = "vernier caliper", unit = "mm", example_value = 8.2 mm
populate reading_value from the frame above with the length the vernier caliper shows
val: 20.0 mm
